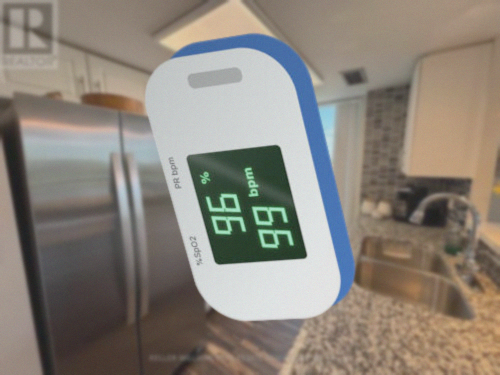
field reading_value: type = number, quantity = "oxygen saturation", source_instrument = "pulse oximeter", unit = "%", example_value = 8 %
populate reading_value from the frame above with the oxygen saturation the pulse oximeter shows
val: 96 %
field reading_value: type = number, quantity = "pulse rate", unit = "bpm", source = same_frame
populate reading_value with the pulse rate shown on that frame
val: 99 bpm
